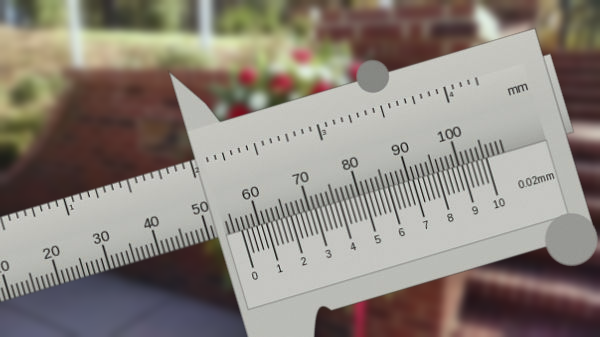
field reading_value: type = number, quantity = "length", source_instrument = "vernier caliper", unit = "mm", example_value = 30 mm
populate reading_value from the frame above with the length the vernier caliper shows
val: 56.5 mm
